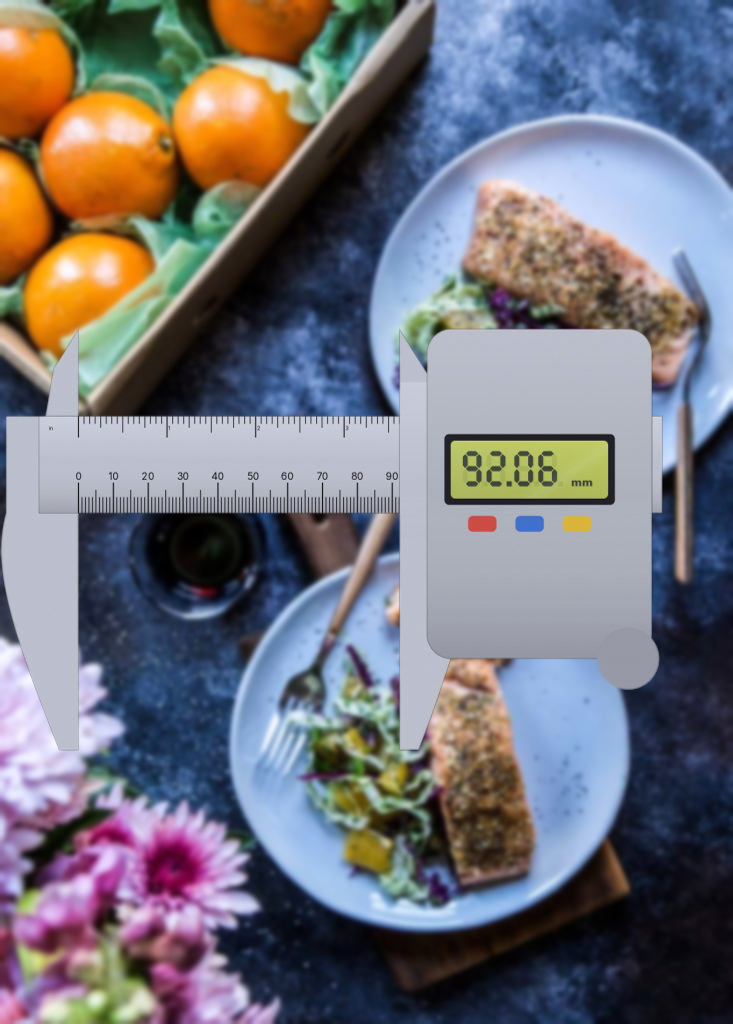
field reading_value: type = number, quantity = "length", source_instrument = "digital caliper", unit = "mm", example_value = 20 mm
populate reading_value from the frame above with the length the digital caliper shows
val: 92.06 mm
